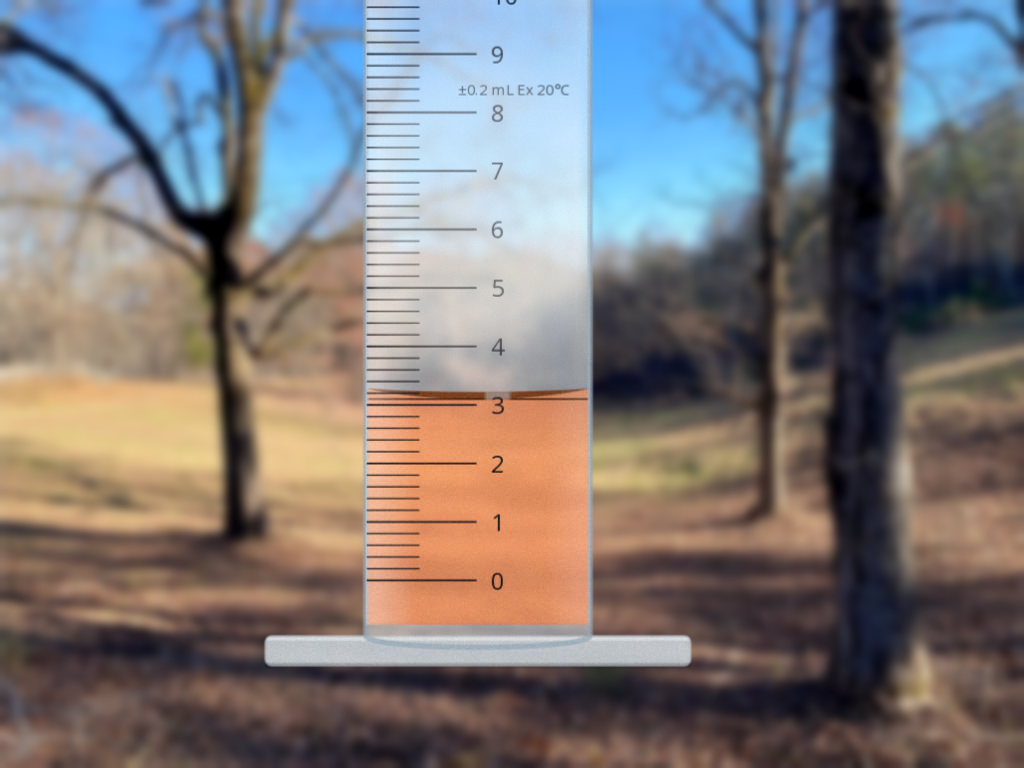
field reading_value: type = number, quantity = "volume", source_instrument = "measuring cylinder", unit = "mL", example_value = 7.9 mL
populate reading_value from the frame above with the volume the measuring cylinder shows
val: 3.1 mL
